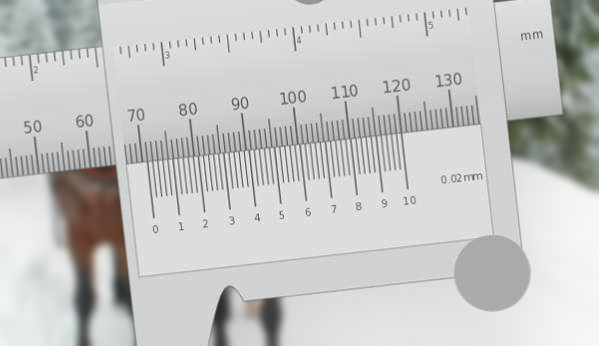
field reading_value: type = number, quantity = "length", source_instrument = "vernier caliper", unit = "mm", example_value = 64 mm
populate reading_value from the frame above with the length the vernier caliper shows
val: 71.0 mm
